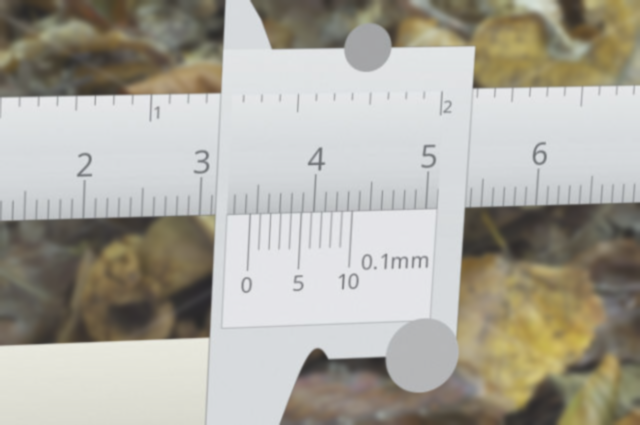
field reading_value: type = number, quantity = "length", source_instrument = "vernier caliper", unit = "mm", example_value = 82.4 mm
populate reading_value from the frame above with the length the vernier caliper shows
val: 34.4 mm
